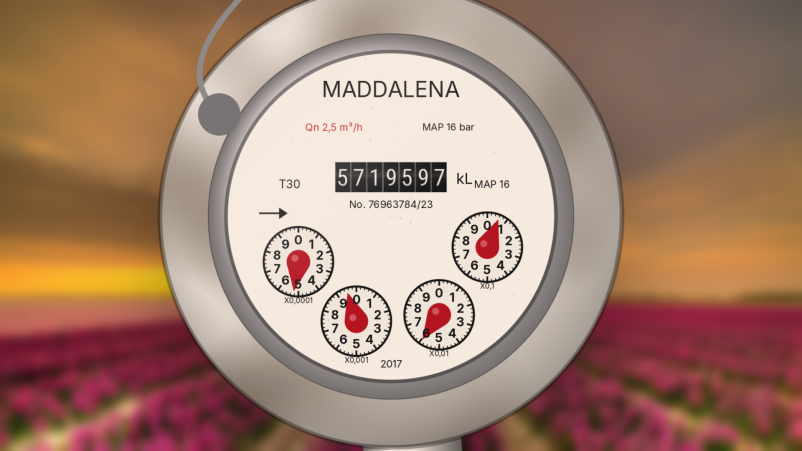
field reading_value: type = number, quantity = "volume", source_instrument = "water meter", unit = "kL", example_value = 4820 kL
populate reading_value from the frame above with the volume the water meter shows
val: 5719597.0595 kL
